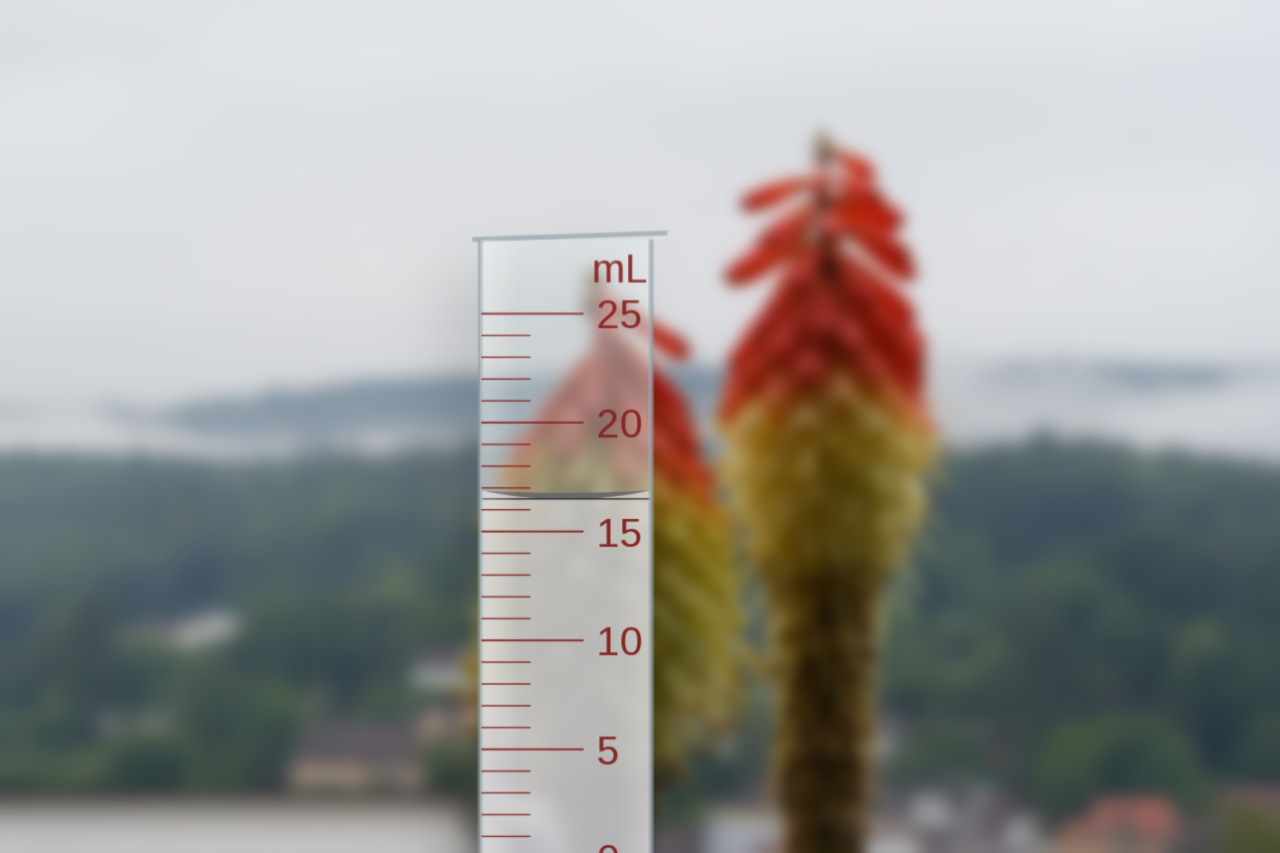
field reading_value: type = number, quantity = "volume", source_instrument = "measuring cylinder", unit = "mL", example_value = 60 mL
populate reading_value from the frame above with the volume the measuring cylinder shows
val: 16.5 mL
